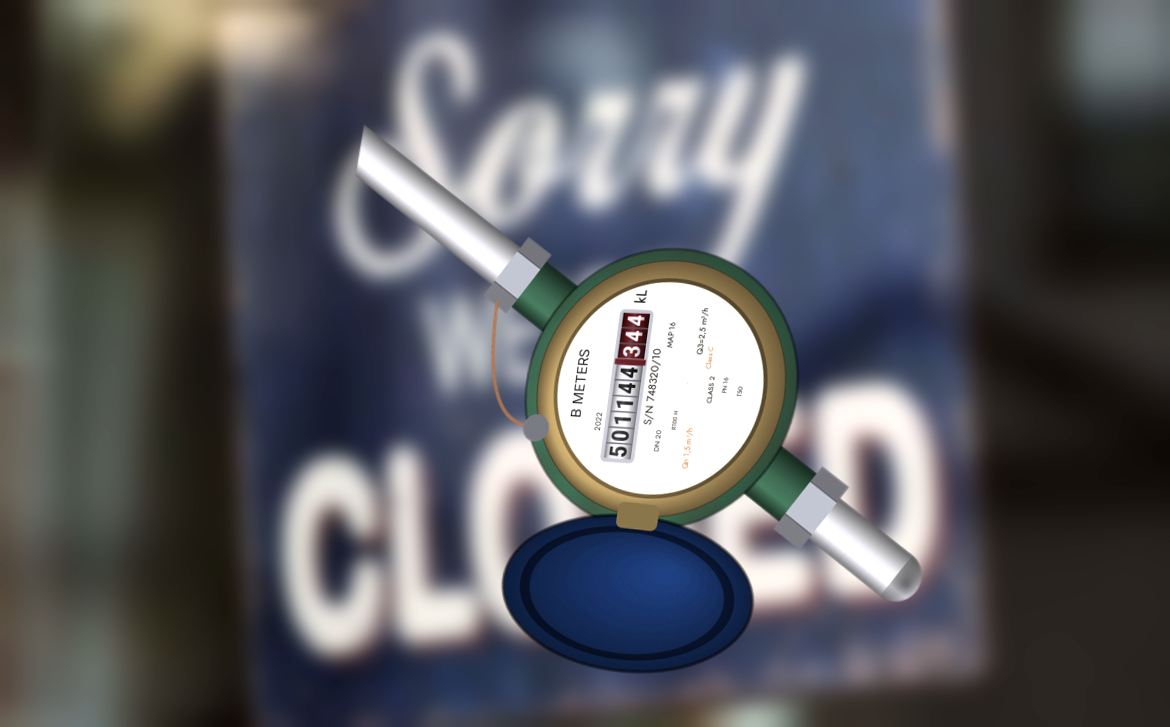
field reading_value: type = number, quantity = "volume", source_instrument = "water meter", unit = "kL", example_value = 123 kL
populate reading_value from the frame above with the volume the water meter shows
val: 501144.344 kL
